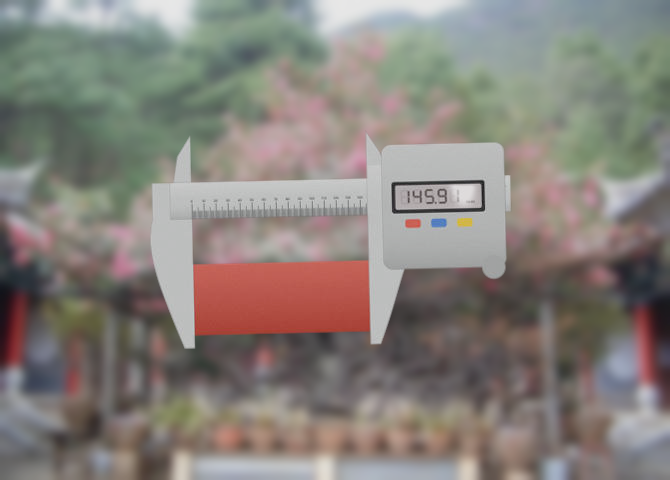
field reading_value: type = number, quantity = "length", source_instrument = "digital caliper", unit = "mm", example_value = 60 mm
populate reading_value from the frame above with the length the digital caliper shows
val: 145.91 mm
